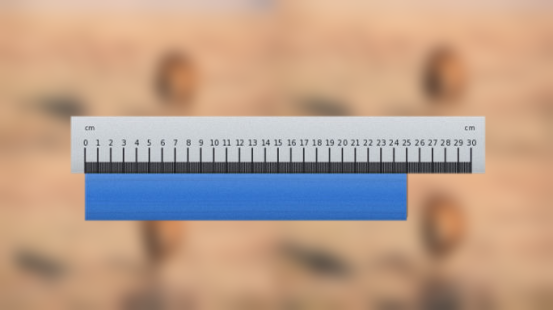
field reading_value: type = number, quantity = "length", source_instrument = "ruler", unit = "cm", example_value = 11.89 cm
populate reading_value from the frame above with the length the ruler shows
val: 25 cm
